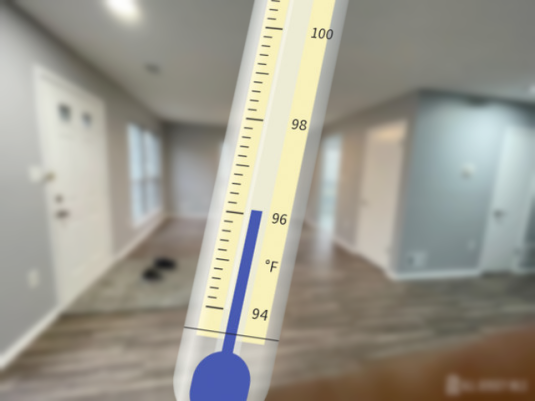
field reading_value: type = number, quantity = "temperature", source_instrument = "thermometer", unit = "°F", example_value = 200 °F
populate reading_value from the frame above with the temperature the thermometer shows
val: 96.1 °F
